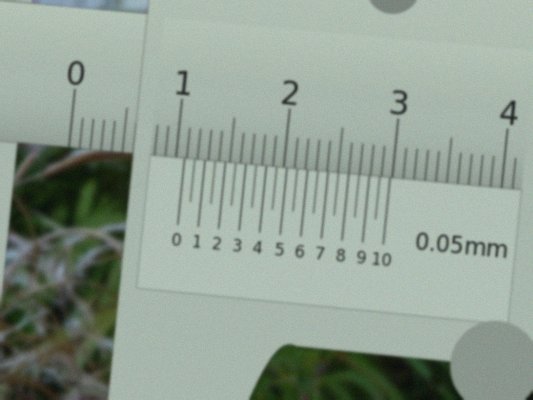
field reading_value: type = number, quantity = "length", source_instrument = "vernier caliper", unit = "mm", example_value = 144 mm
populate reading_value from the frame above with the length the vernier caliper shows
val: 10.8 mm
